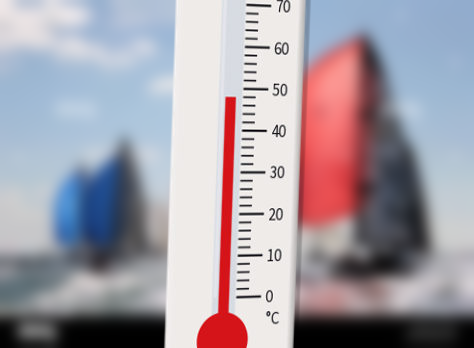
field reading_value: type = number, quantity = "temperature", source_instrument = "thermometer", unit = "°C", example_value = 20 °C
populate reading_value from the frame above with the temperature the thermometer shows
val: 48 °C
